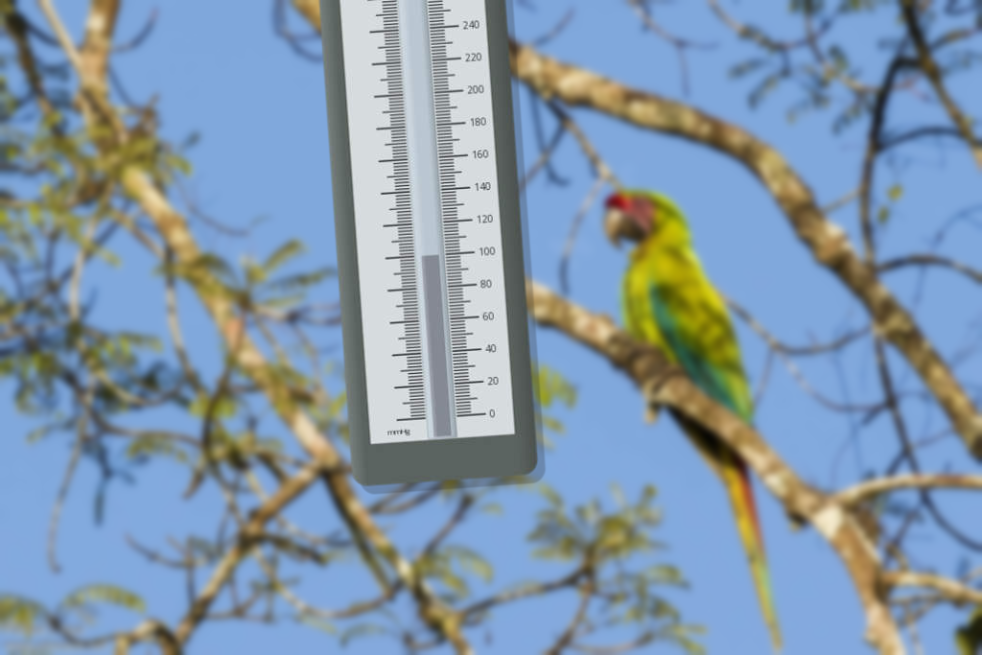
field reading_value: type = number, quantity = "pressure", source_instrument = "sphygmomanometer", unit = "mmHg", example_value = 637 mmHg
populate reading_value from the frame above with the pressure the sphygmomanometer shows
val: 100 mmHg
